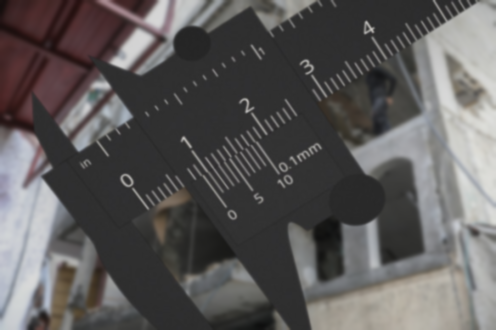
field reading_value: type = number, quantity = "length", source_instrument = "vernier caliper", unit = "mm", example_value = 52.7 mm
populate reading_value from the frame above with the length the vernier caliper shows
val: 9.2 mm
